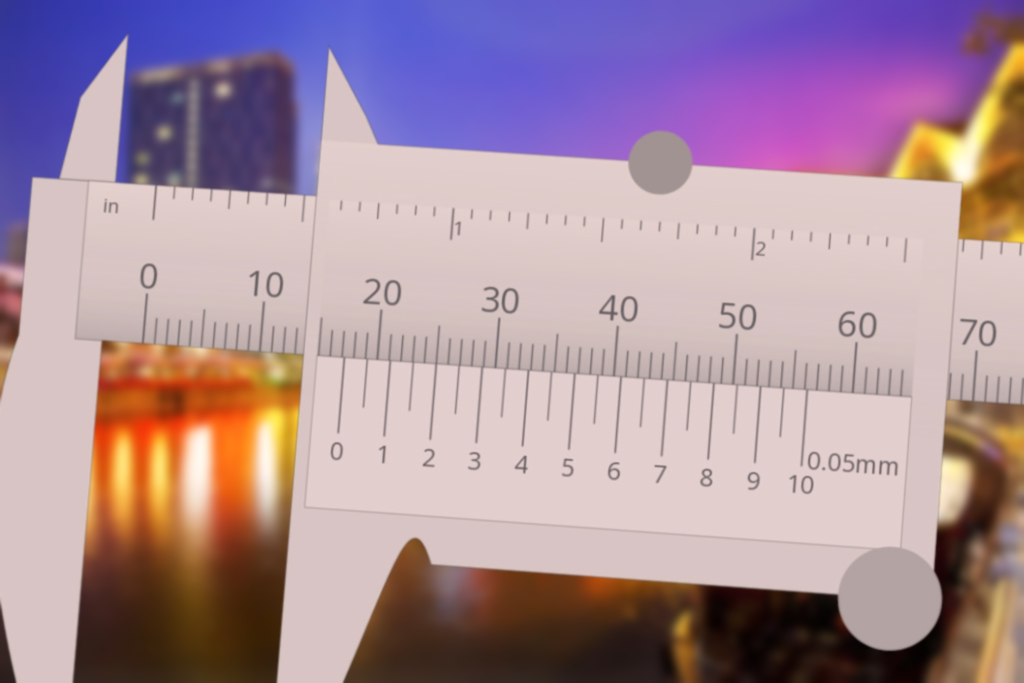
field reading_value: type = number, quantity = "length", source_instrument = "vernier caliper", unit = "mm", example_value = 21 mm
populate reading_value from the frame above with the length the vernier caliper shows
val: 17.2 mm
